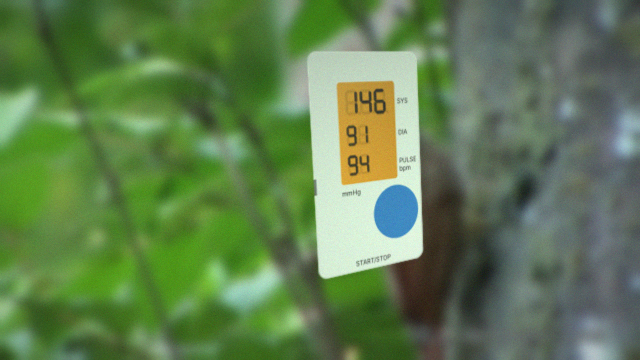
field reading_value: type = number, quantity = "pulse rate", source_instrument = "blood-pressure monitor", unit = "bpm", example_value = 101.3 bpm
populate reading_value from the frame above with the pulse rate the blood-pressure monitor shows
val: 94 bpm
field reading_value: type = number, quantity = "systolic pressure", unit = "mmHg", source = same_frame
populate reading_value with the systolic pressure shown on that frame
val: 146 mmHg
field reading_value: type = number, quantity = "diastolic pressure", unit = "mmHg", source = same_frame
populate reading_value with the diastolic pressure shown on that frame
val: 91 mmHg
